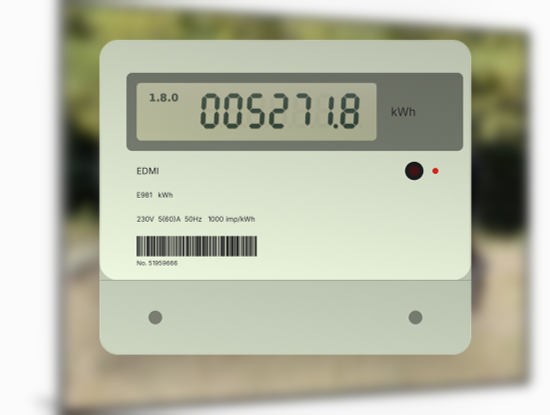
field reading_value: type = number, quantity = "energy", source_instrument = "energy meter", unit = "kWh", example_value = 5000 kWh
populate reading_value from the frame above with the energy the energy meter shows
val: 5271.8 kWh
